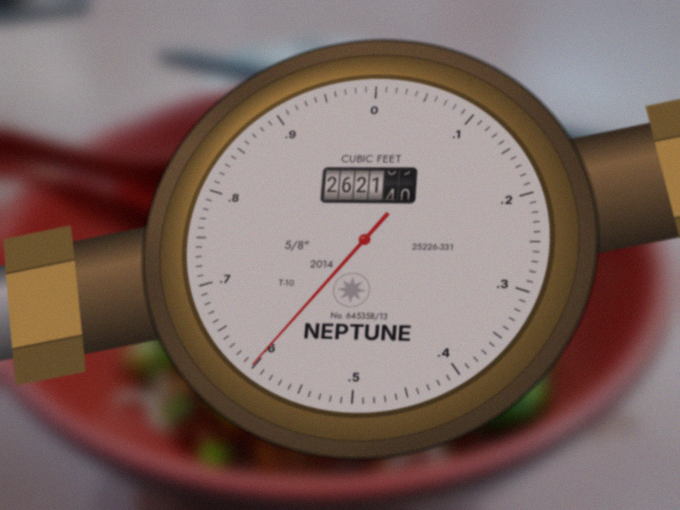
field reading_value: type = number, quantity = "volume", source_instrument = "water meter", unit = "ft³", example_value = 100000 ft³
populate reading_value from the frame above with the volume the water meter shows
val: 262139.60 ft³
